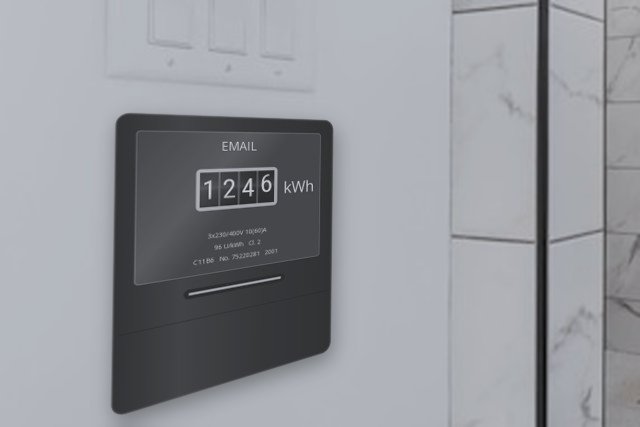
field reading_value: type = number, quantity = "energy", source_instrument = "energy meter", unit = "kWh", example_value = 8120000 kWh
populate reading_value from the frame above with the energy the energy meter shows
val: 1246 kWh
